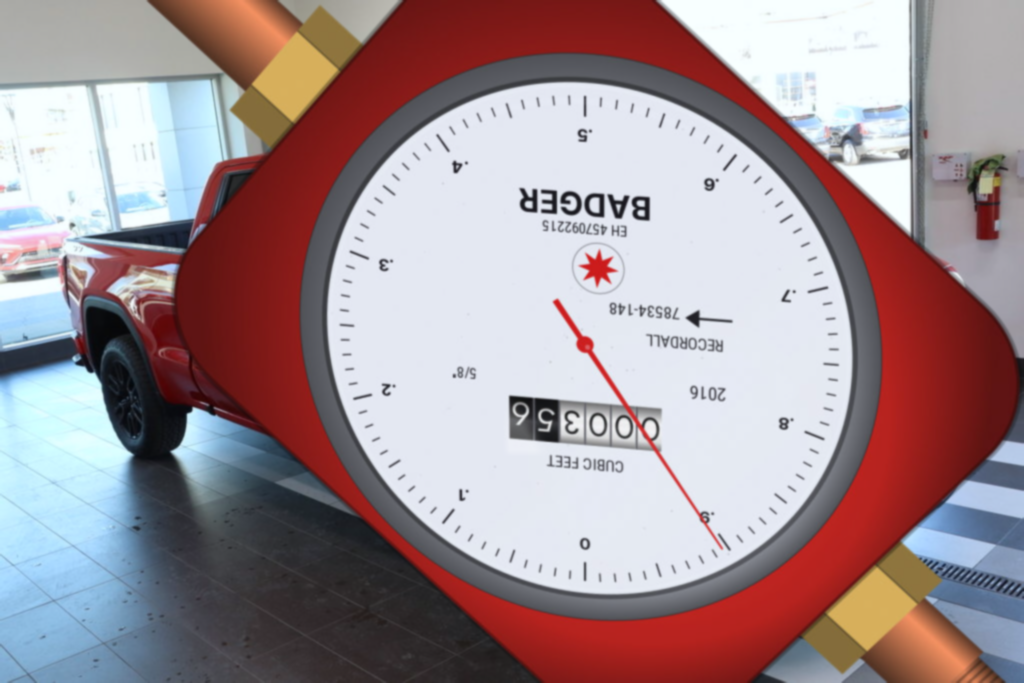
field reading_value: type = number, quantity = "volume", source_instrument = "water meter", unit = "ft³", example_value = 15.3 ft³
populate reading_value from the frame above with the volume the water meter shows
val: 355.90 ft³
